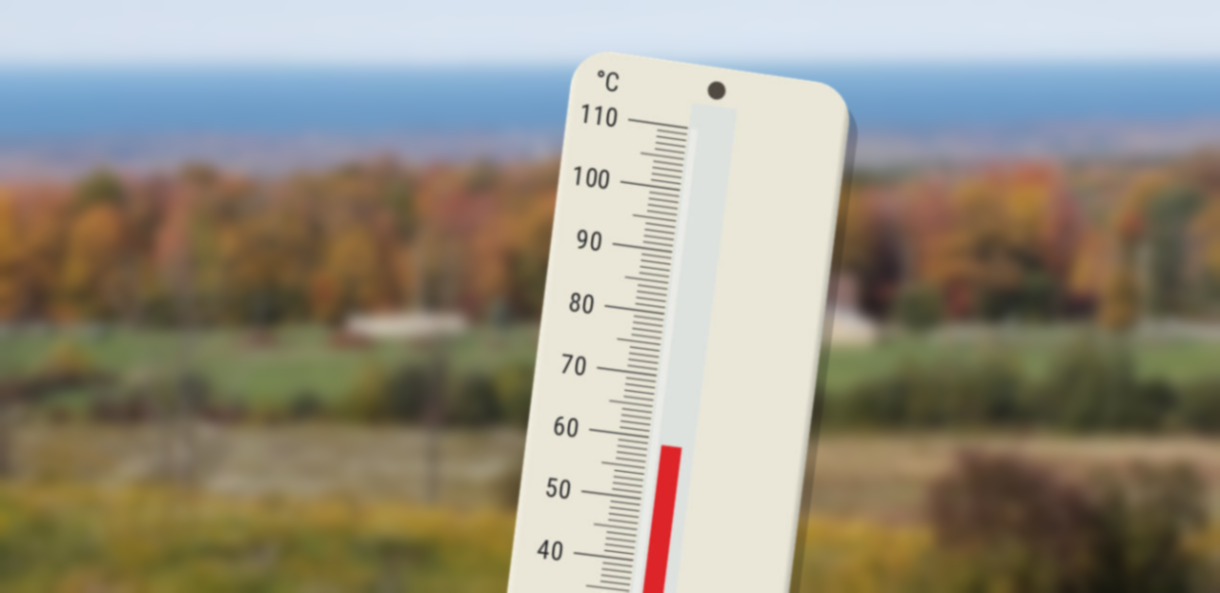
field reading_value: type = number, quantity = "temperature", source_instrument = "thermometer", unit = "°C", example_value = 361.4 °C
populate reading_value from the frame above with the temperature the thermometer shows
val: 59 °C
